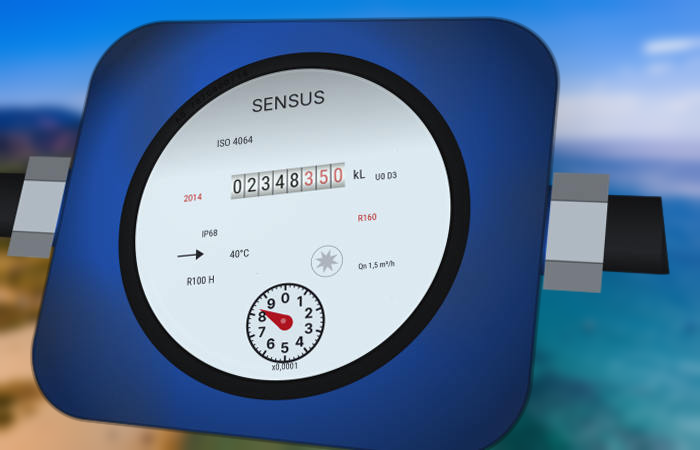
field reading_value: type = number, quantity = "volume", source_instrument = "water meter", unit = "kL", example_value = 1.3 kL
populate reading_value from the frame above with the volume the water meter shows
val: 2348.3508 kL
